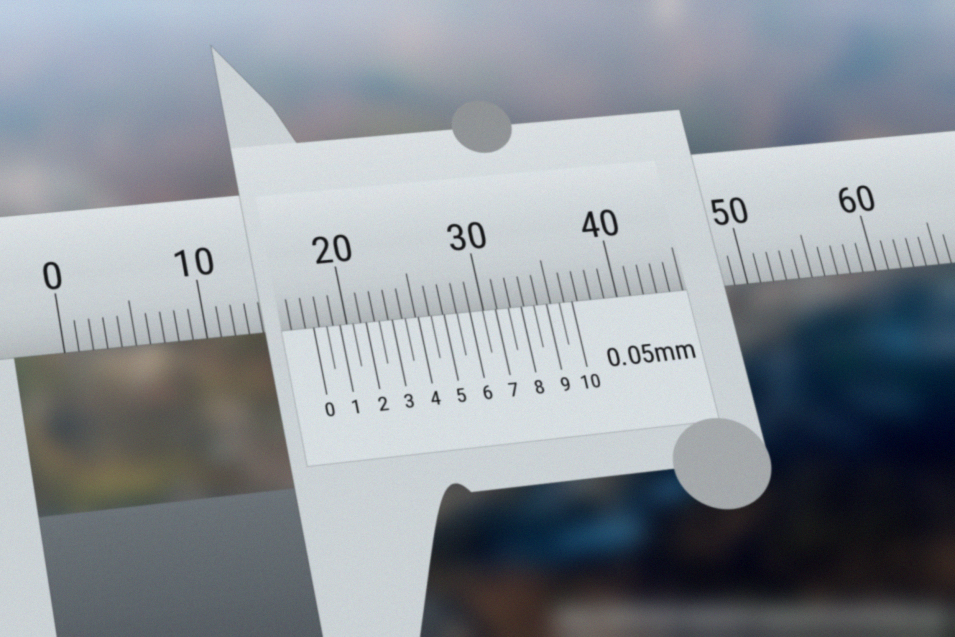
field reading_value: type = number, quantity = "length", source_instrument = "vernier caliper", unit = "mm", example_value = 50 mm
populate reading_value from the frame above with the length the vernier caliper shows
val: 17.6 mm
